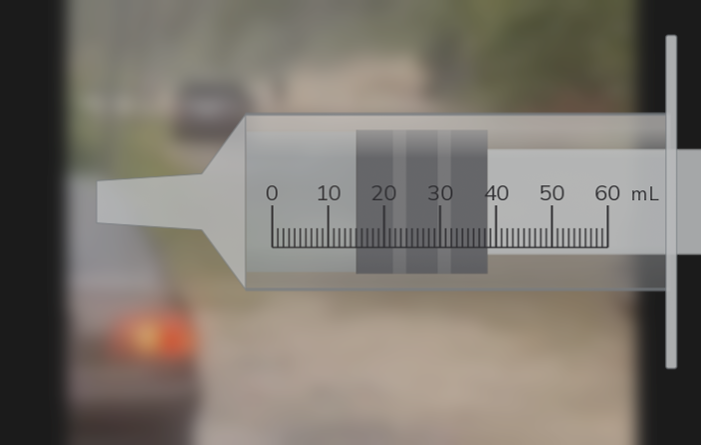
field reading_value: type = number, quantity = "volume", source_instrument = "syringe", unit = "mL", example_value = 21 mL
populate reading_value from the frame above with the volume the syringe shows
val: 15 mL
